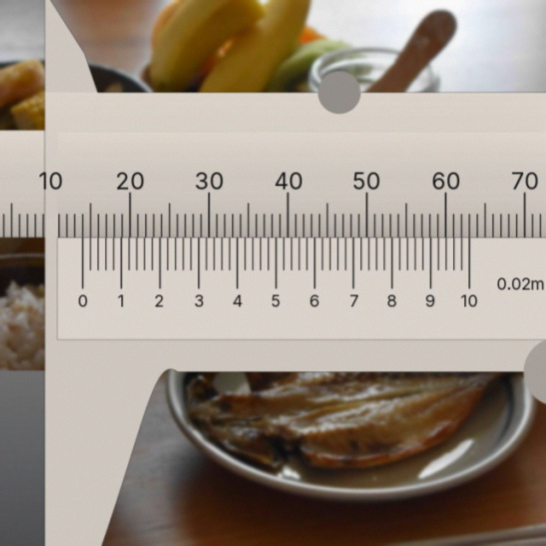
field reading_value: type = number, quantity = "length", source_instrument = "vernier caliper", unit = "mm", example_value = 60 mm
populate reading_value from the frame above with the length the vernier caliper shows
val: 14.0 mm
